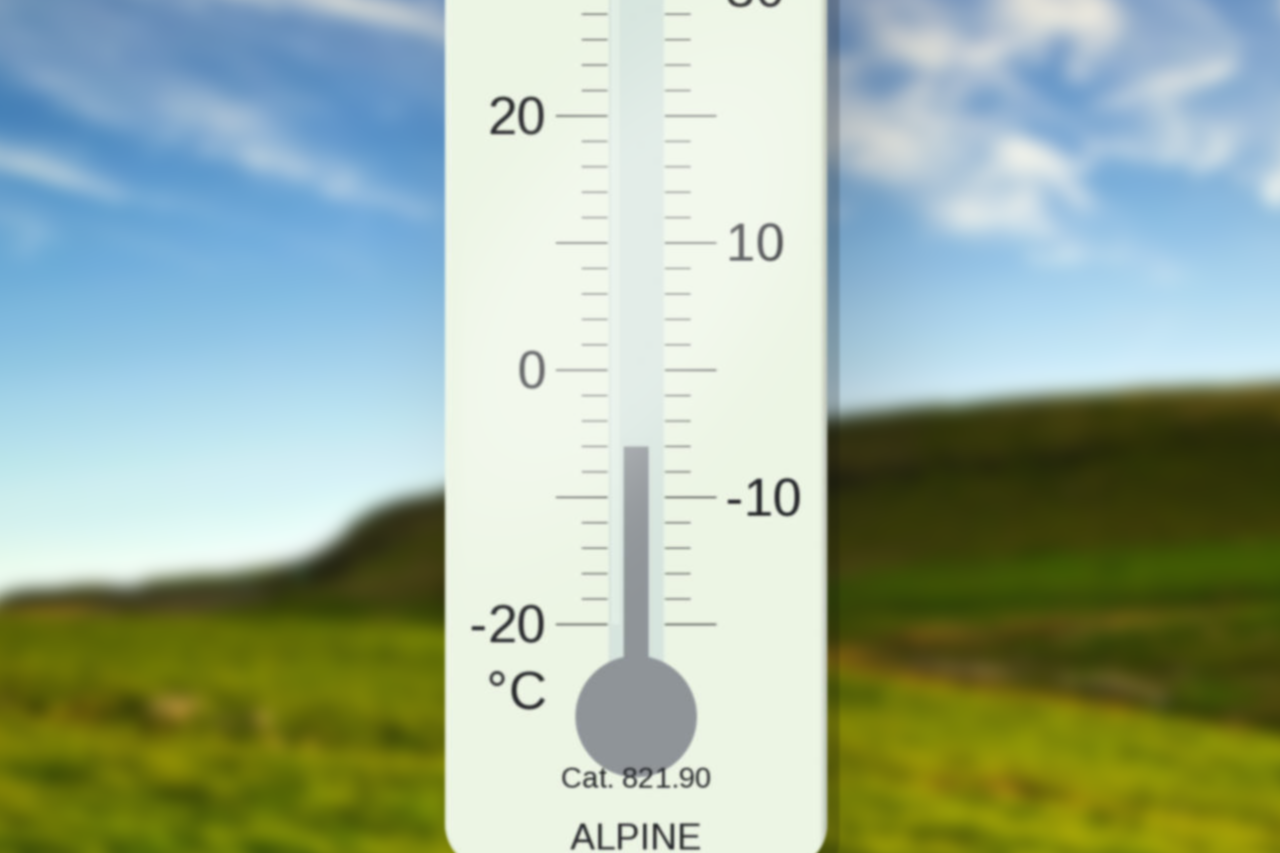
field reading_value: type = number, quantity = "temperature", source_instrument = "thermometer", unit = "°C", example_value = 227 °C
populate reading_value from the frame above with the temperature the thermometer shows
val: -6 °C
